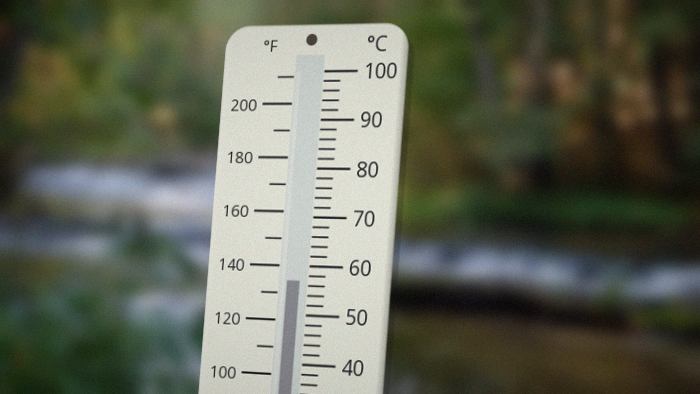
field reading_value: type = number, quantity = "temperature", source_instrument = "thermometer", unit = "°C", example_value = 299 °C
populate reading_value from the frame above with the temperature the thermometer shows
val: 57 °C
